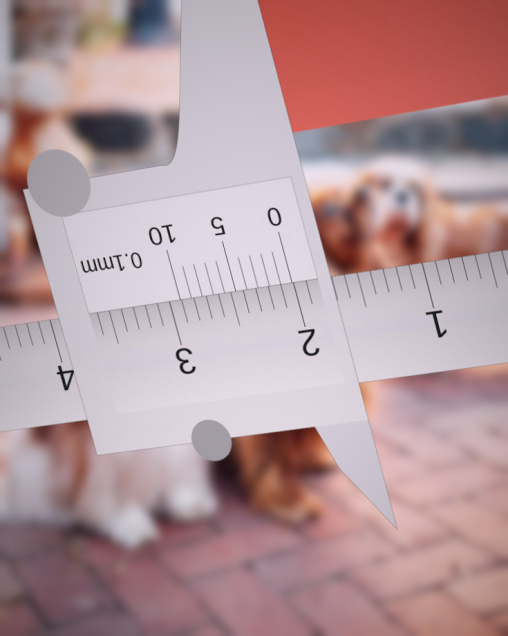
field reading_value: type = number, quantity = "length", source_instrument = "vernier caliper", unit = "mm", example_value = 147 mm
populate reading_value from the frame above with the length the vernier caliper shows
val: 20.1 mm
